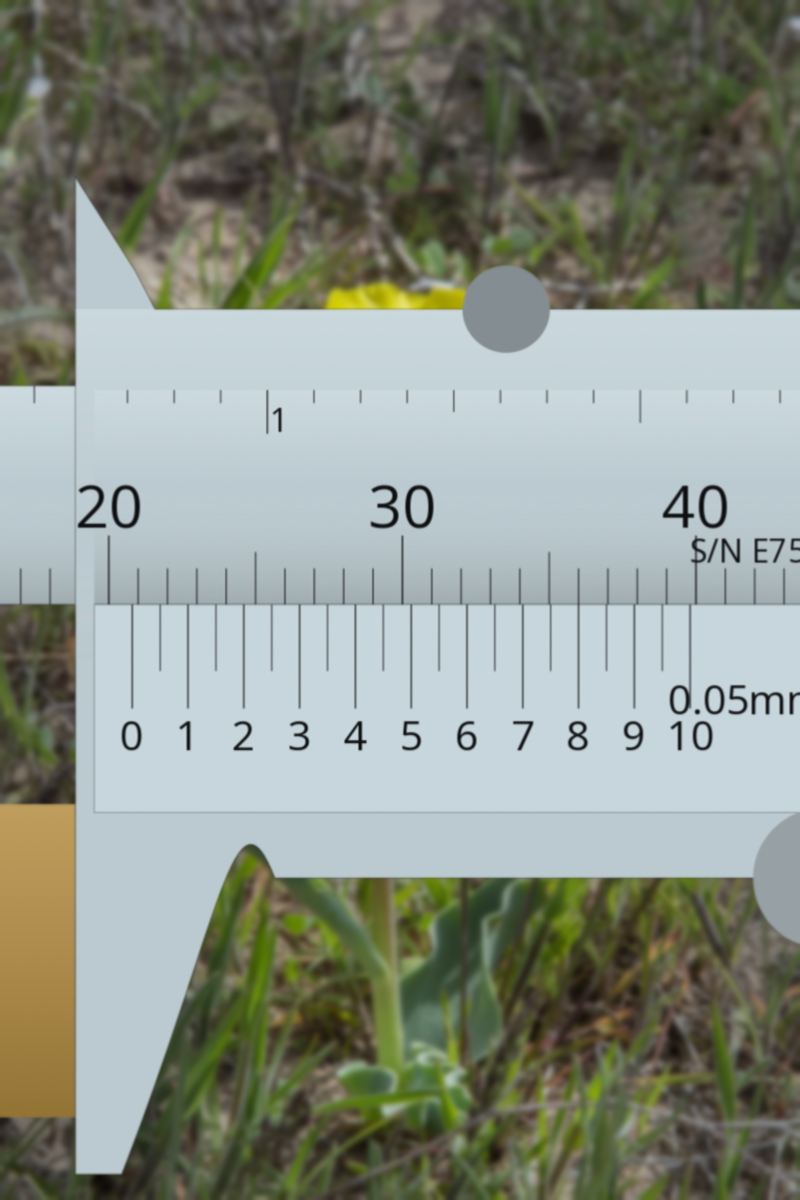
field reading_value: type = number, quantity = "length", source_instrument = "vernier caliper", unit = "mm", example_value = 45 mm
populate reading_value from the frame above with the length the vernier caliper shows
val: 20.80 mm
